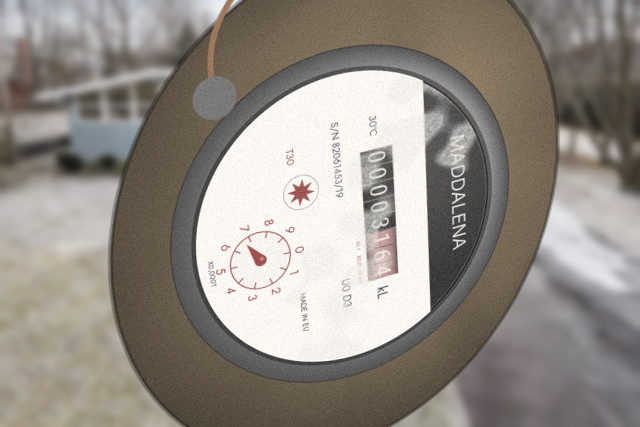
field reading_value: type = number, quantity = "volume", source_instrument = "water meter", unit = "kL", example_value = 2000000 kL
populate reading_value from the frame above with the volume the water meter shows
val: 3.1646 kL
